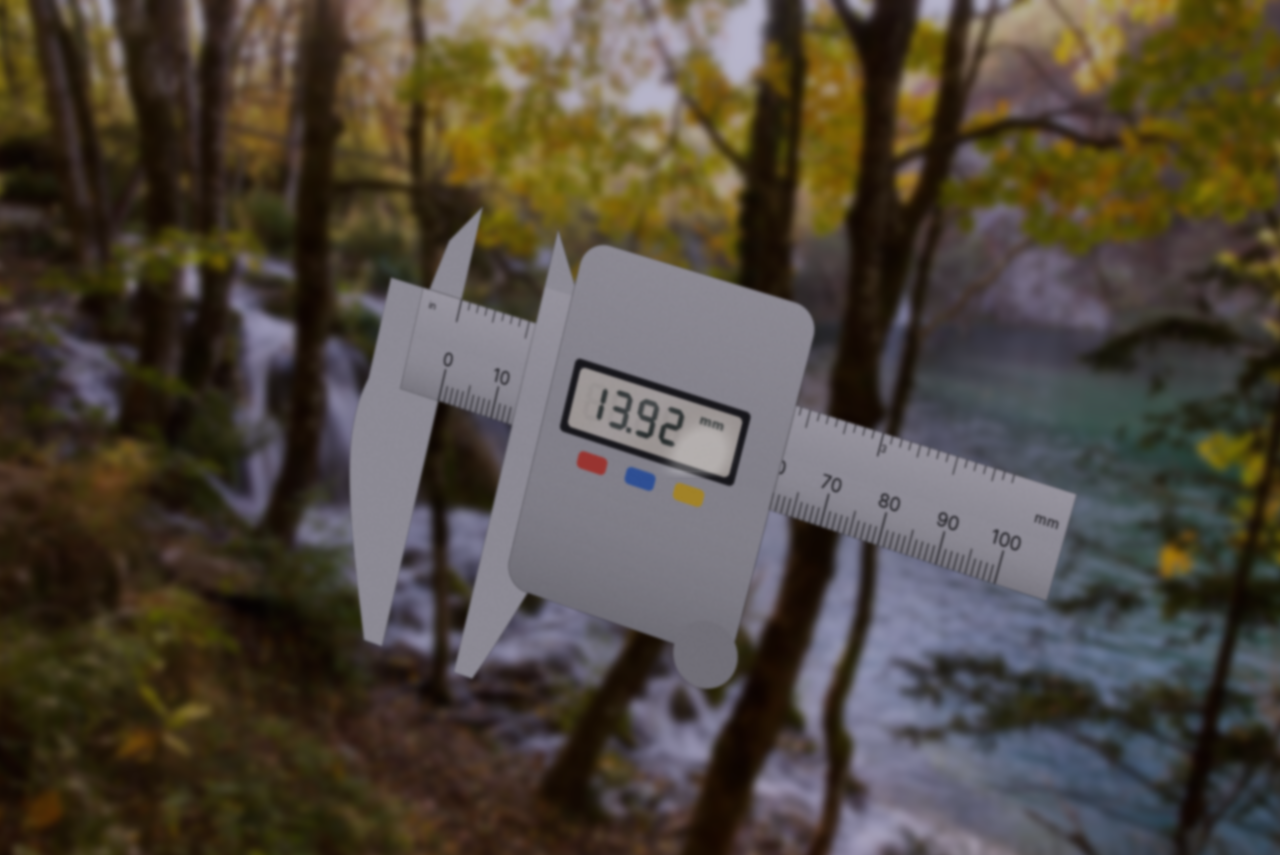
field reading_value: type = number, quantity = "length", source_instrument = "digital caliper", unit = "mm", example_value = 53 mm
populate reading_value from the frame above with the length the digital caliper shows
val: 13.92 mm
